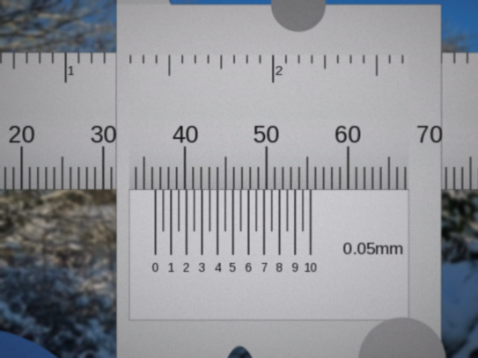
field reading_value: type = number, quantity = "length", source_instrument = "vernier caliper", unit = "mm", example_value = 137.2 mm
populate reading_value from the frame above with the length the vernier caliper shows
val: 36.4 mm
